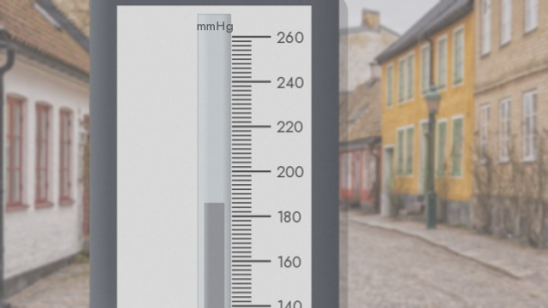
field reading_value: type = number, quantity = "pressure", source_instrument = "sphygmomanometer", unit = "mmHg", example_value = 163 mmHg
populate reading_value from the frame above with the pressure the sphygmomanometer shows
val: 186 mmHg
